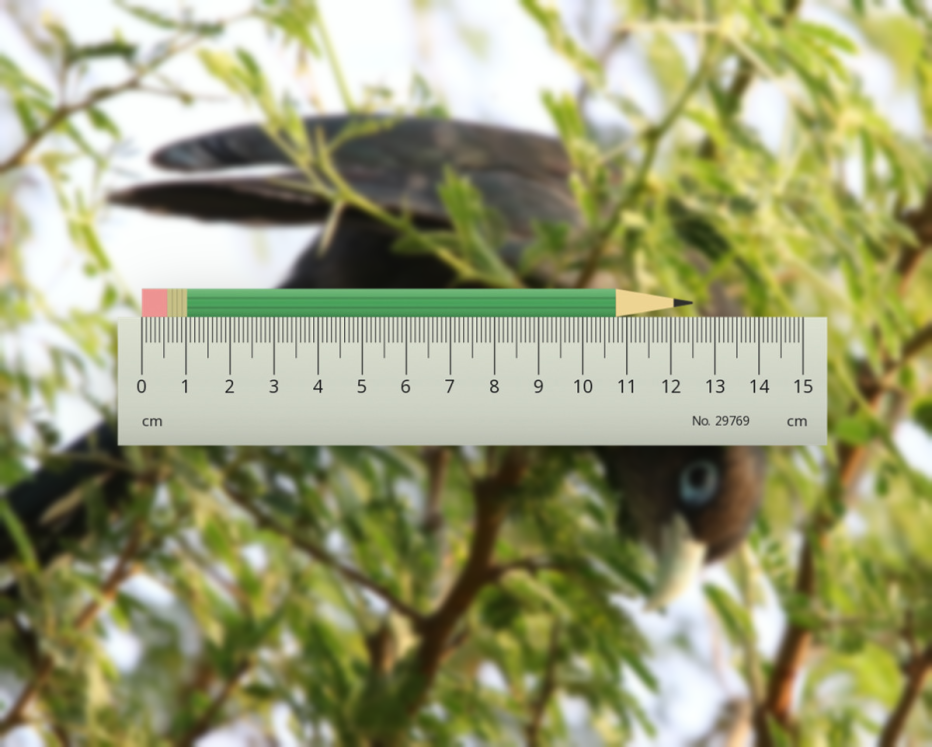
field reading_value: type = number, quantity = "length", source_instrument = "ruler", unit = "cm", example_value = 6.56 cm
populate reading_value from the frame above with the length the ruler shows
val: 12.5 cm
